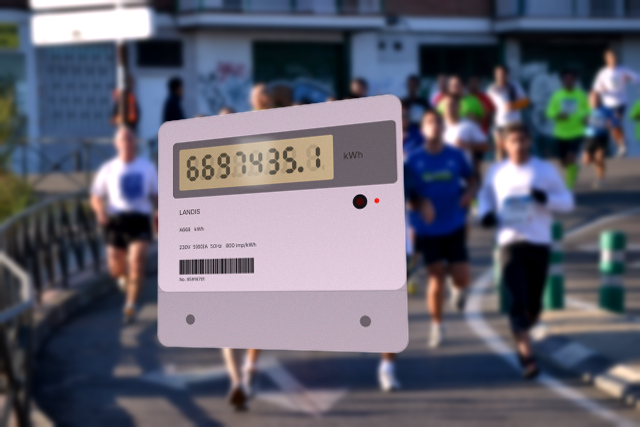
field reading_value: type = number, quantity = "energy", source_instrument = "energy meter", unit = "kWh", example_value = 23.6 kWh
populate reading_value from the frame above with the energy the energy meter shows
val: 6697435.1 kWh
